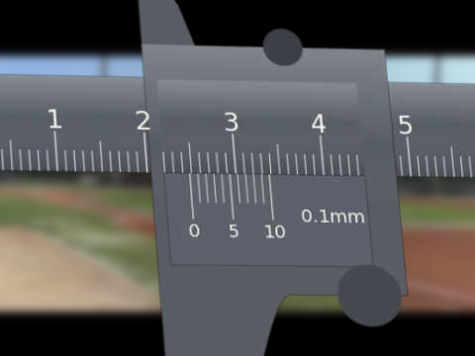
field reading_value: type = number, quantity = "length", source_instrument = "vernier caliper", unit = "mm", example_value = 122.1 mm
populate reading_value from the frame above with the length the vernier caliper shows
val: 24.8 mm
